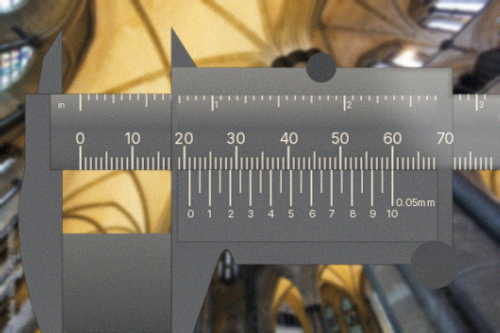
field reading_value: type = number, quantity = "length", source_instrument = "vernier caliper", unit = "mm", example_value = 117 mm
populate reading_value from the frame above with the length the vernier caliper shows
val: 21.0 mm
